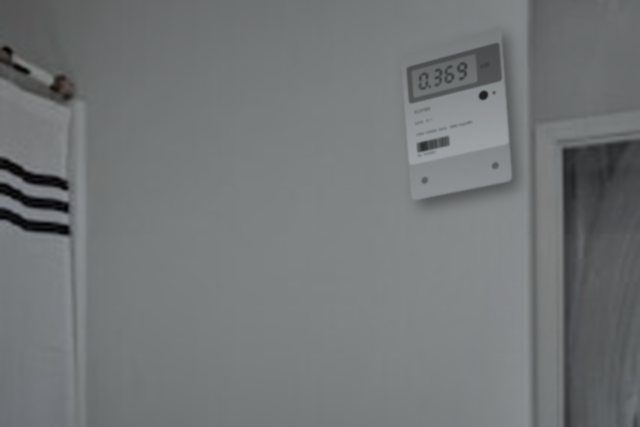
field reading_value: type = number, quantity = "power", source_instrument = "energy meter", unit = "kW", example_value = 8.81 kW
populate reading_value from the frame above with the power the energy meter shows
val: 0.369 kW
